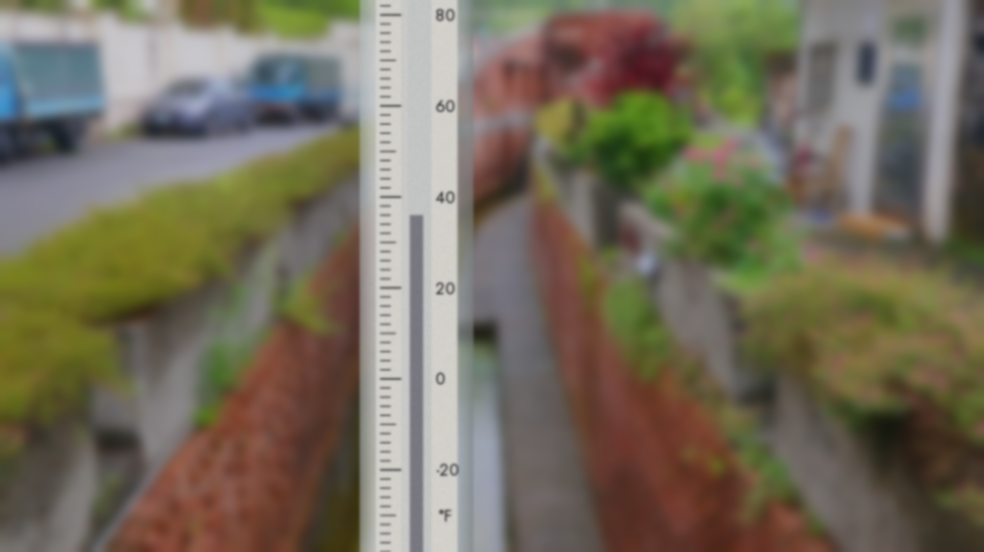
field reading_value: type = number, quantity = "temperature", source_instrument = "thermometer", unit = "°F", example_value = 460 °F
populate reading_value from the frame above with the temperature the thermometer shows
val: 36 °F
